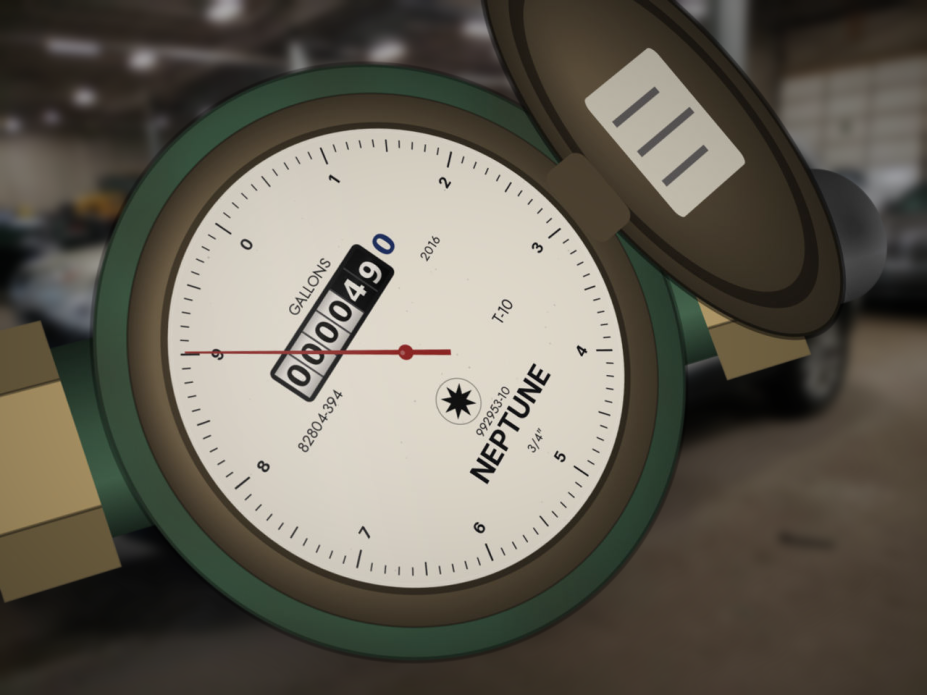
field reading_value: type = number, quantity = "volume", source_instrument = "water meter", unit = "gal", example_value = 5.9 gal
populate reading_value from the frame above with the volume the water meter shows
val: 489.0 gal
